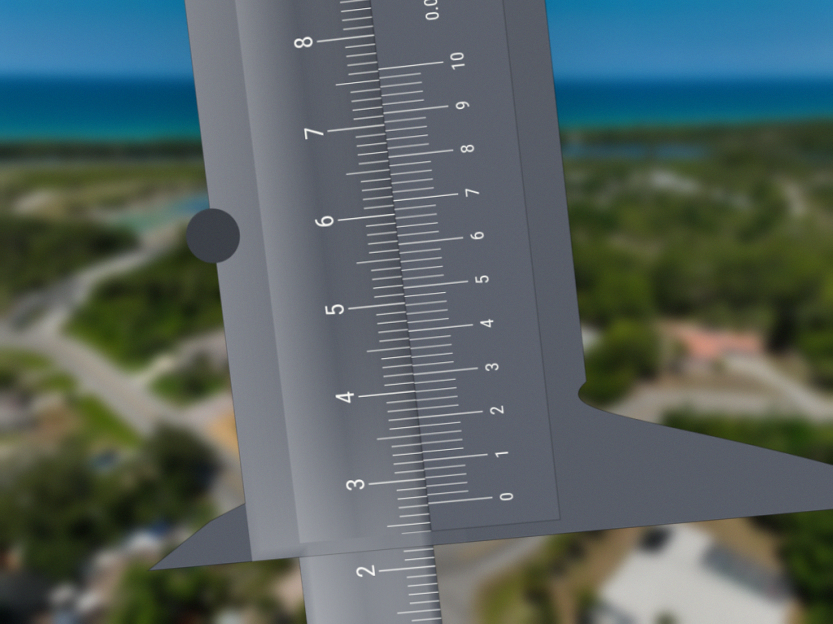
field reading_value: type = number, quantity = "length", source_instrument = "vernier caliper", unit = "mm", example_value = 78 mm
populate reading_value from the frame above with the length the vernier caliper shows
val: 27.2 mm
